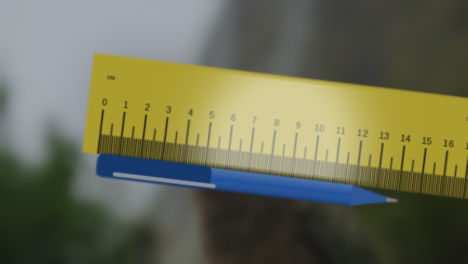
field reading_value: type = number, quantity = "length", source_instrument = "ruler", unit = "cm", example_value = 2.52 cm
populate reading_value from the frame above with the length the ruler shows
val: 14 cm
